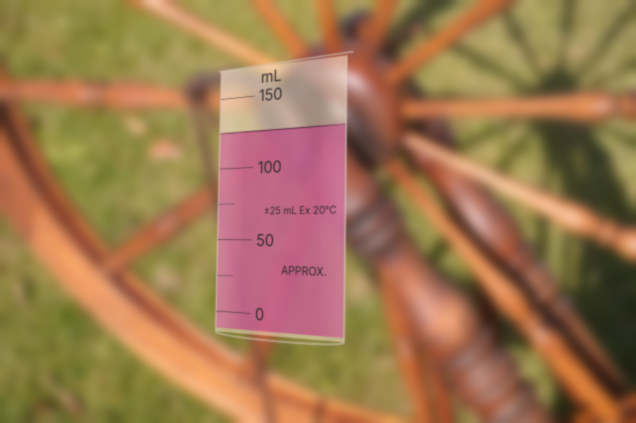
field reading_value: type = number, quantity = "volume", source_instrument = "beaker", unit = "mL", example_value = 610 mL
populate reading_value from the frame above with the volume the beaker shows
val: 125 mL
